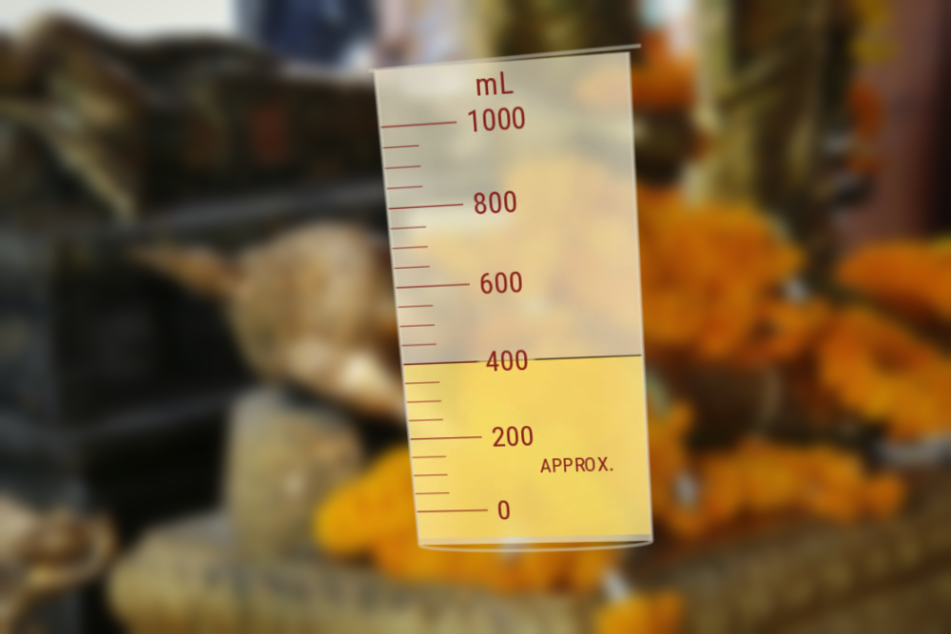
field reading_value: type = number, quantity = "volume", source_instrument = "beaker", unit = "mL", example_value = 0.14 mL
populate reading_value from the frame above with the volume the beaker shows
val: 400 mL
